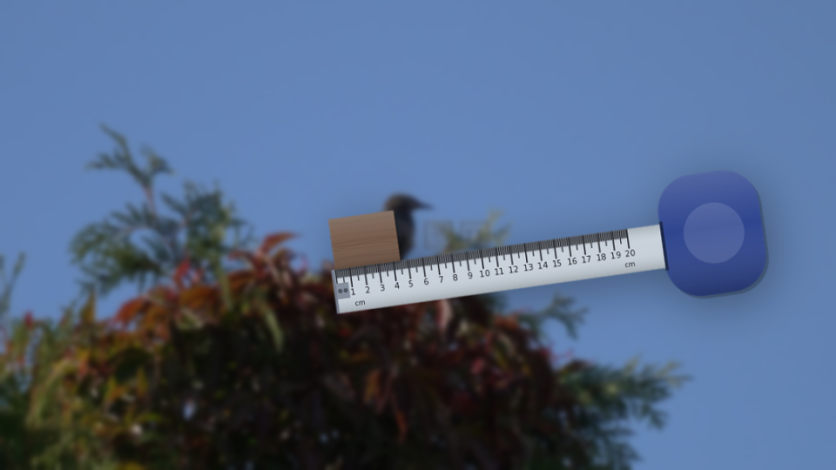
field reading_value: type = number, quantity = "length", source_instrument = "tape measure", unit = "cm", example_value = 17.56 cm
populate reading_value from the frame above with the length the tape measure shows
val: 4.5 cm
